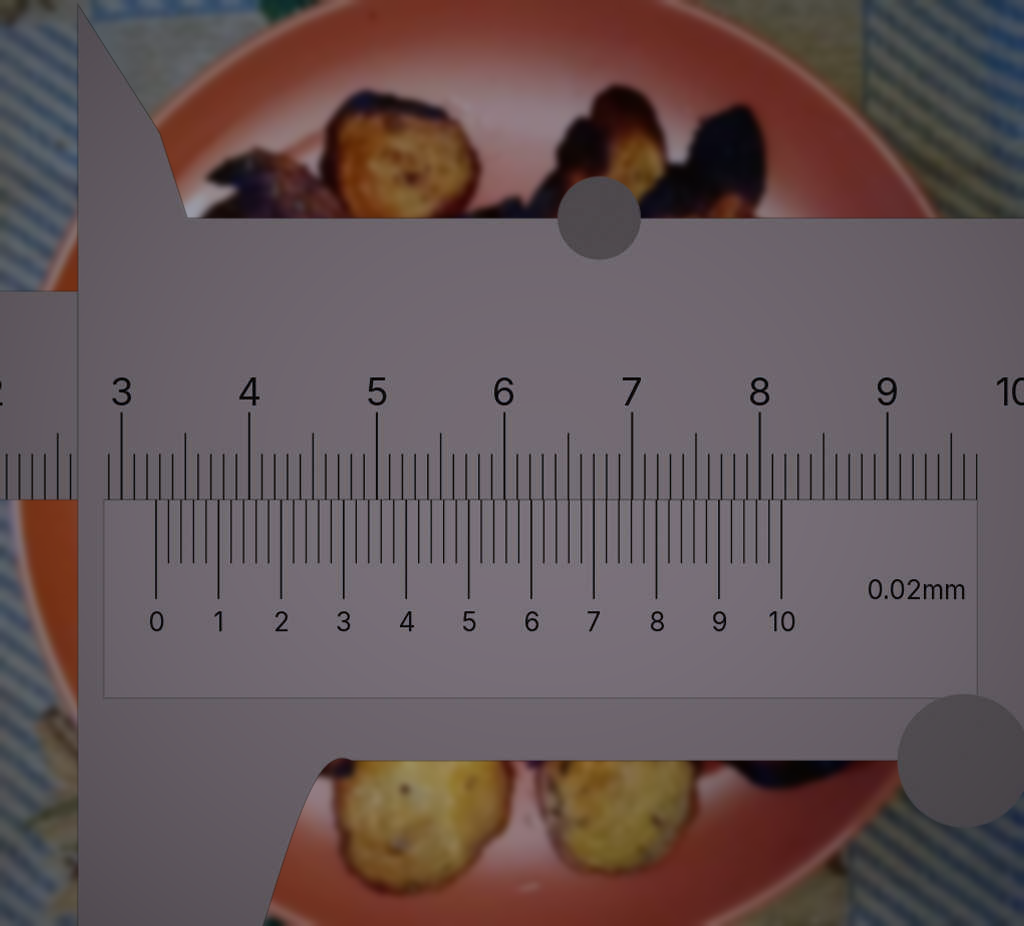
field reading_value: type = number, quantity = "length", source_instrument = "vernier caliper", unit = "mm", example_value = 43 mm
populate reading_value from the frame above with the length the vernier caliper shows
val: 32.7 mm
